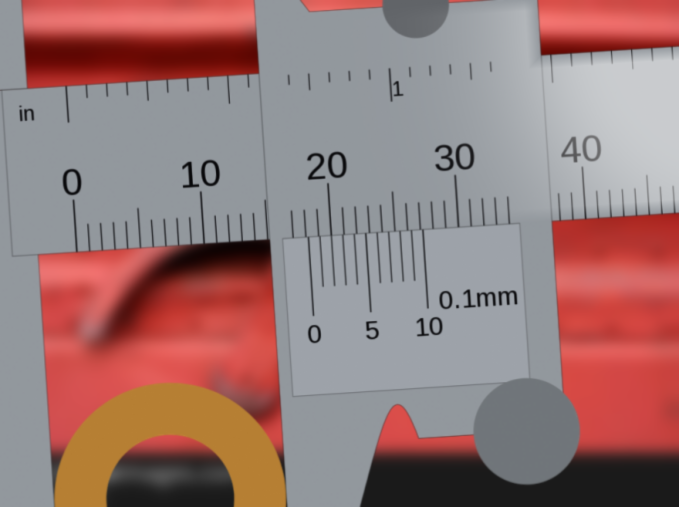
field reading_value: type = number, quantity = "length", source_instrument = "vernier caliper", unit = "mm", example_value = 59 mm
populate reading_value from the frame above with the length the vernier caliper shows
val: 18.2 mm
